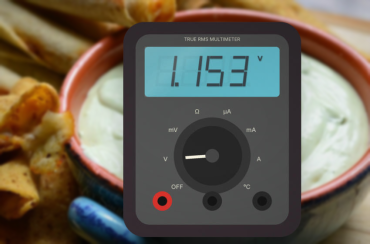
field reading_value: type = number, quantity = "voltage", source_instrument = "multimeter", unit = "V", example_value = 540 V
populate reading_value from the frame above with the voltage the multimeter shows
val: 1.153 V
